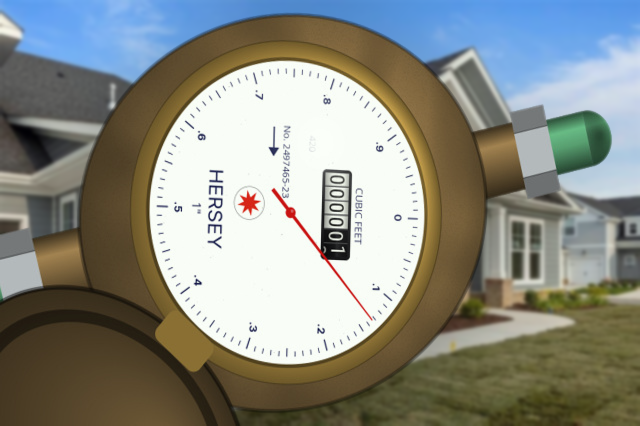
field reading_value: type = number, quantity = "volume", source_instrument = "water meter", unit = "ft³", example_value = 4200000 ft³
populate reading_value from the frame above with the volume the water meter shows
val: 1.13 ft³
